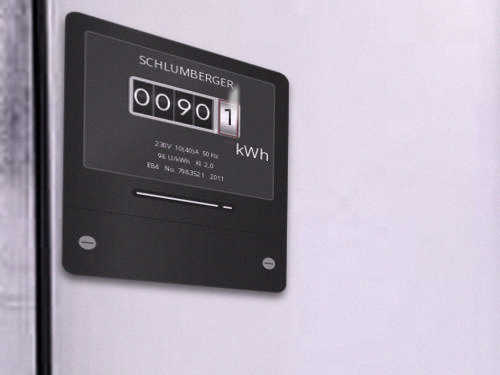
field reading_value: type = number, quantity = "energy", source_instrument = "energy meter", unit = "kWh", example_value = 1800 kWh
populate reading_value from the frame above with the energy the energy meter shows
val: 90.1 kWh
